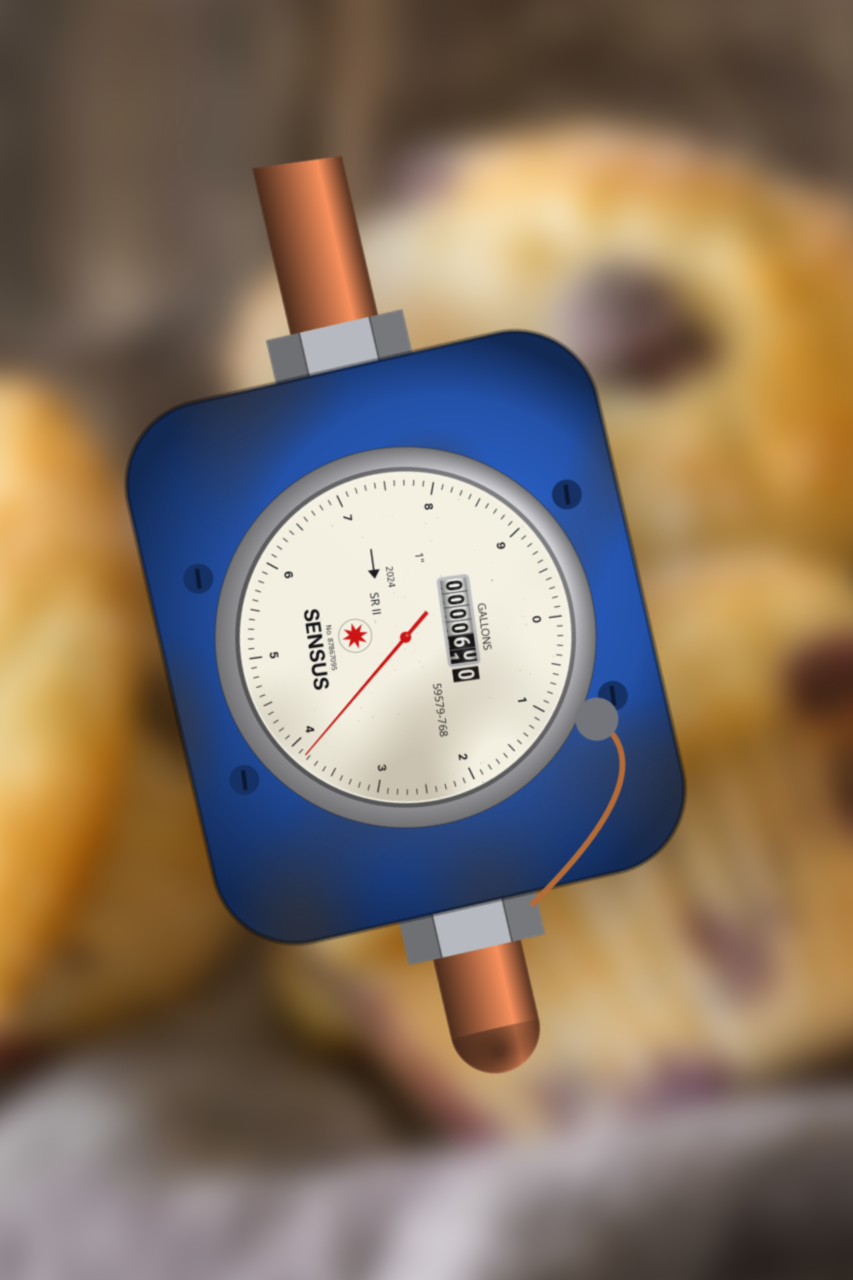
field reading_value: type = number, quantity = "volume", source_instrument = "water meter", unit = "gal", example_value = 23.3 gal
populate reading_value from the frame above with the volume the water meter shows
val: 603.8 gal
